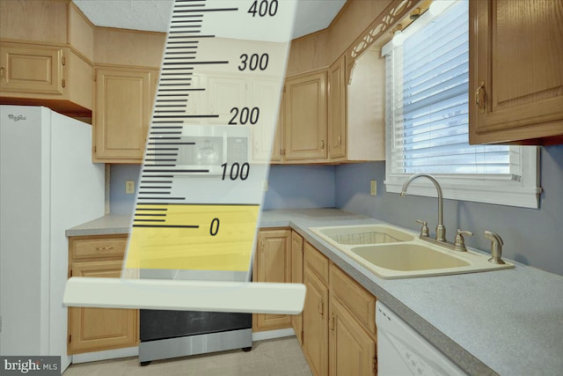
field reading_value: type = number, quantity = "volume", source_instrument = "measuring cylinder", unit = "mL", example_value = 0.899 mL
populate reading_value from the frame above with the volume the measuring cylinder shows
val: 40 mL
